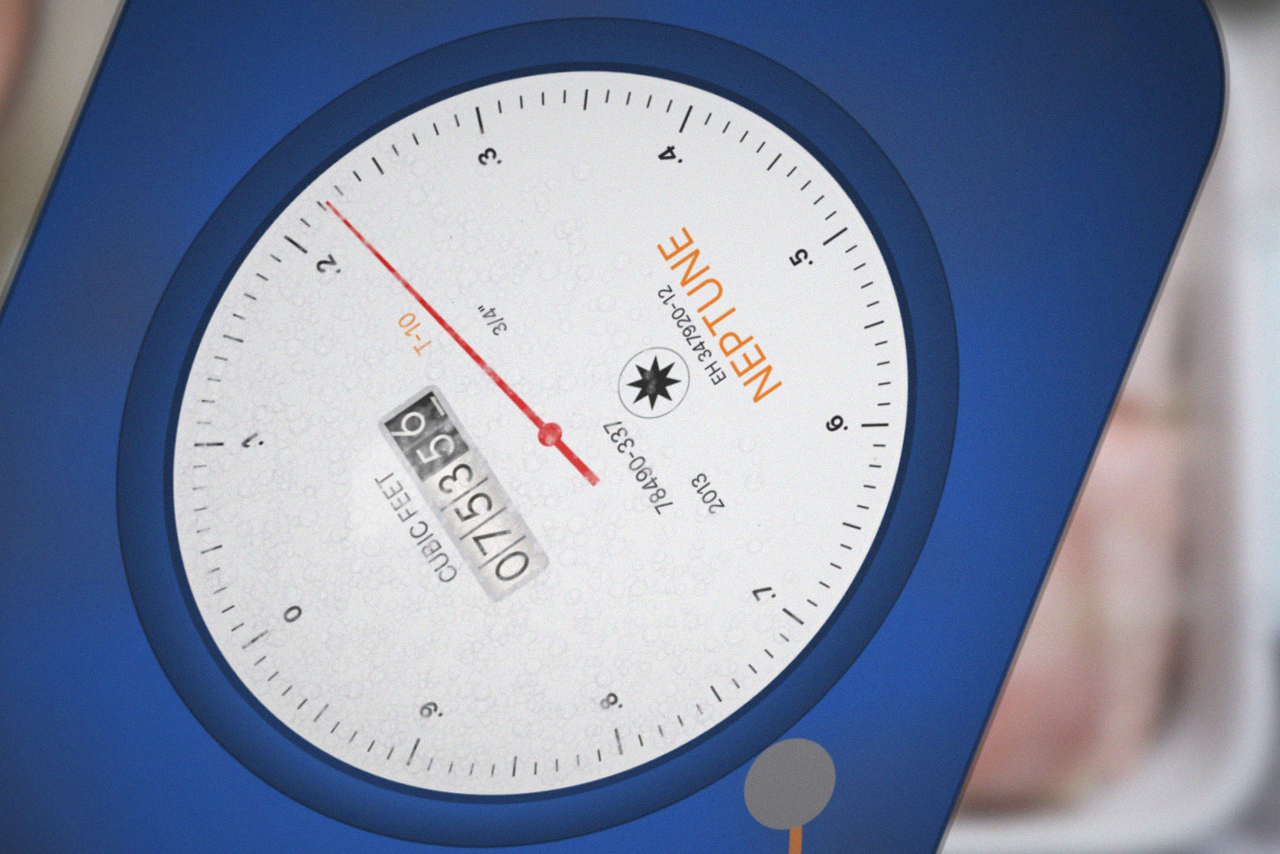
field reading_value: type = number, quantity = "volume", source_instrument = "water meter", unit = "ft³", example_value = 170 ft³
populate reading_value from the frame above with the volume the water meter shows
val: 75356.22 ft³
